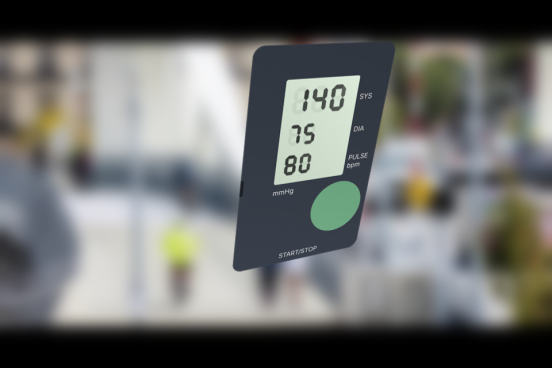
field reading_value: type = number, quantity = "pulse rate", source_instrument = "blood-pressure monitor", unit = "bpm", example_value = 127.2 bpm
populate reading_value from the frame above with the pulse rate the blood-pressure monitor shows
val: 80 bpm
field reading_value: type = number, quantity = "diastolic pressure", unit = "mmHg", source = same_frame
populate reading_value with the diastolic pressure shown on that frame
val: 75 mmHg
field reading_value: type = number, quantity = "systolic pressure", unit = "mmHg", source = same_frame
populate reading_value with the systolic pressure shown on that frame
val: 140 mmHg
